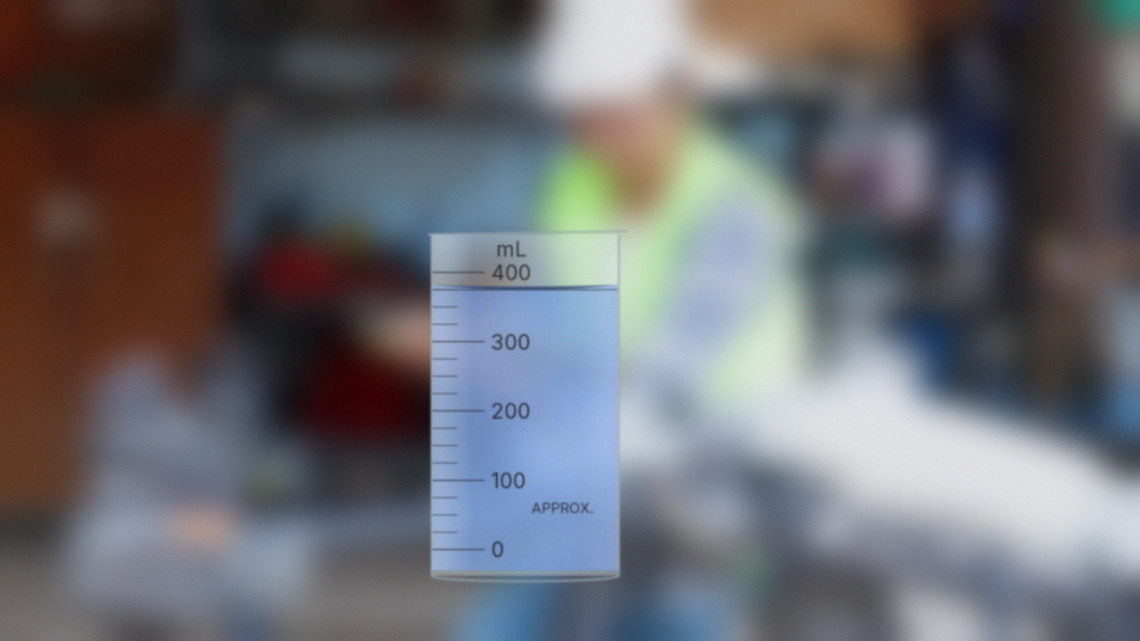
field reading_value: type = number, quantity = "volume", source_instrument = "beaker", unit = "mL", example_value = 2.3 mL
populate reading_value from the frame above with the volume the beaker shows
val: 375 mL
